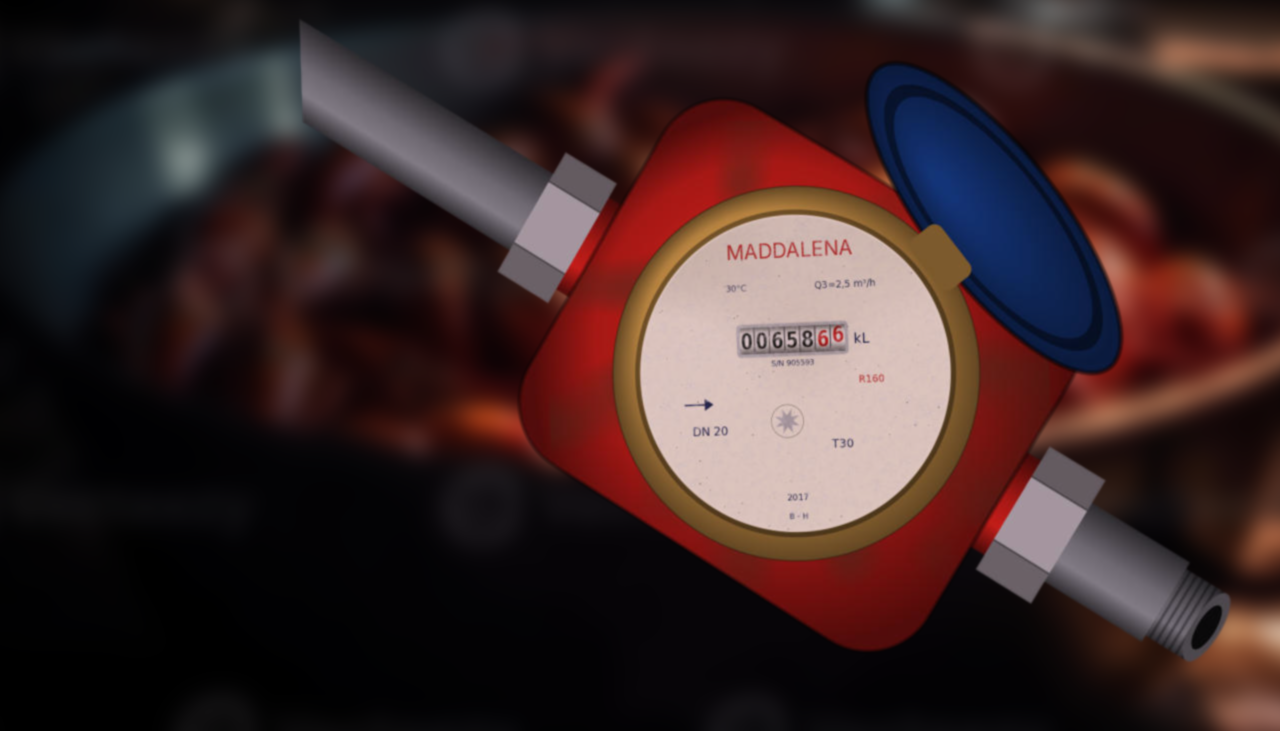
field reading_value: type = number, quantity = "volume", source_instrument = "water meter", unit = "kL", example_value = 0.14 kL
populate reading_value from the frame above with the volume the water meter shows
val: 658.66 kL
